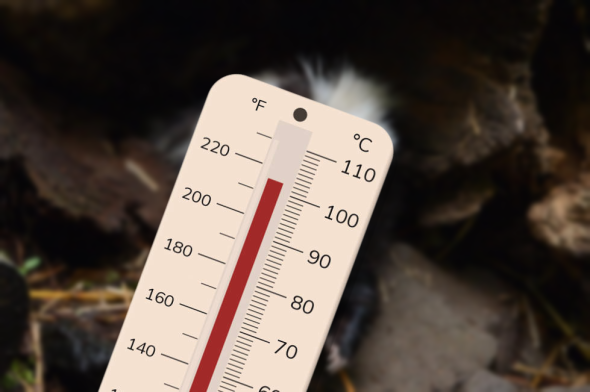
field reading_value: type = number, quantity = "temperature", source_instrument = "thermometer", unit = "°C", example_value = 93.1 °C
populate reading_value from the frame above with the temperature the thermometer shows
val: 102 °C
